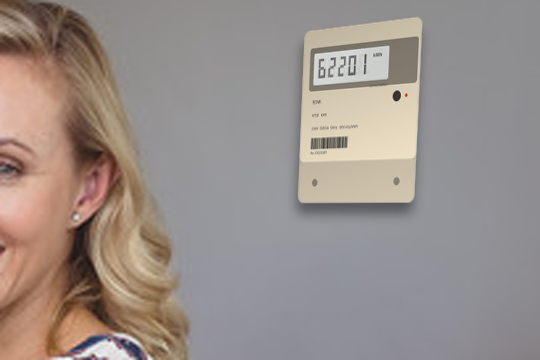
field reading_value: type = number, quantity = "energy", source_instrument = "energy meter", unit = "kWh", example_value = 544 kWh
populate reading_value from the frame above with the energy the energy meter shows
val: 62201 kWh
